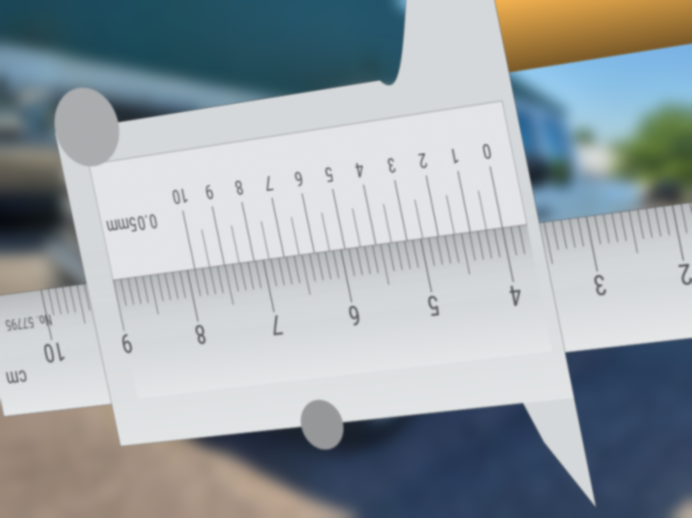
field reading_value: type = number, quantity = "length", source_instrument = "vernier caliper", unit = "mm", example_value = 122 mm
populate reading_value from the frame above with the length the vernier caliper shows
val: 40.0 mm
